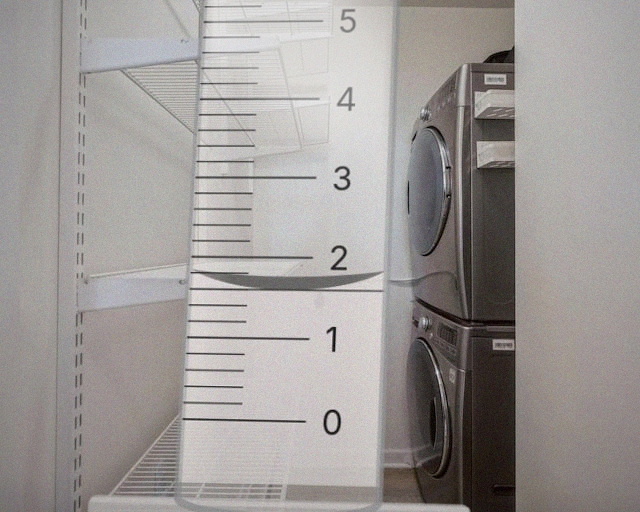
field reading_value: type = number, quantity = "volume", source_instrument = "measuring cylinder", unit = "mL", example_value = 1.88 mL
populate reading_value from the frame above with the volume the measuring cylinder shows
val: 1.6 mL
